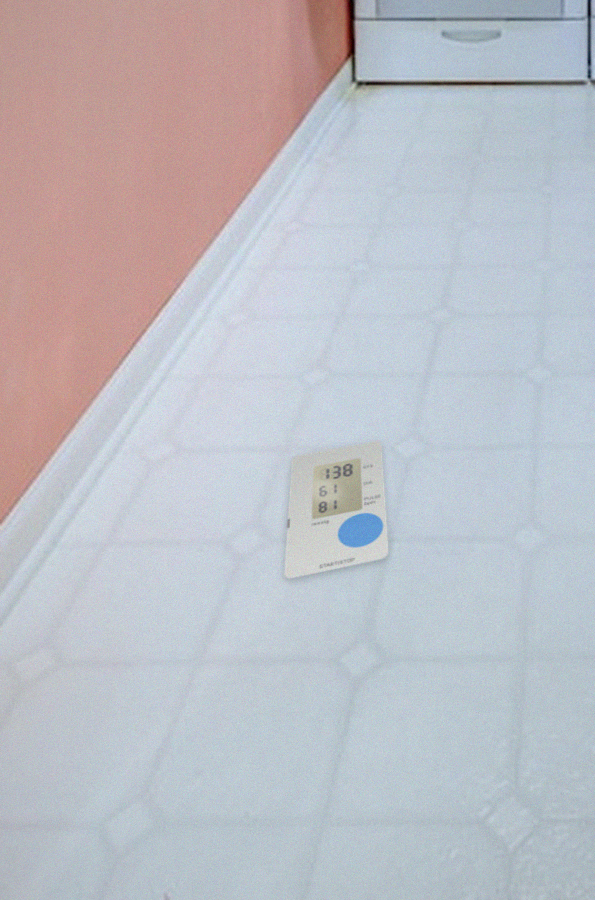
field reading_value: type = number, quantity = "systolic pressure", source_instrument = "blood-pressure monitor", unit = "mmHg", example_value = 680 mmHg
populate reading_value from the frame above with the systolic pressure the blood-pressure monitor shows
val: 138 mmHg
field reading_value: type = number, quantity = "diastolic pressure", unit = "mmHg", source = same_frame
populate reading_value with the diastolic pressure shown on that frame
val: 61 mmHg
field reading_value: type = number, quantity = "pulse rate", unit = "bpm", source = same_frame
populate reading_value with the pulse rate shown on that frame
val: 81 bpm
